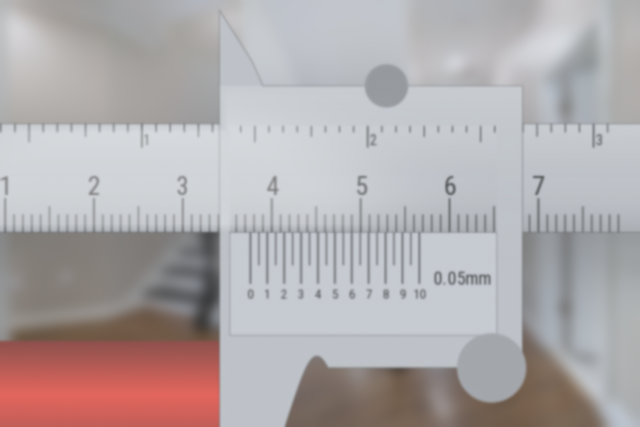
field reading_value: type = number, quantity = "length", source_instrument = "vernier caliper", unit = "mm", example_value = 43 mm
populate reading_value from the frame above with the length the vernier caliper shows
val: 37.6 mm
